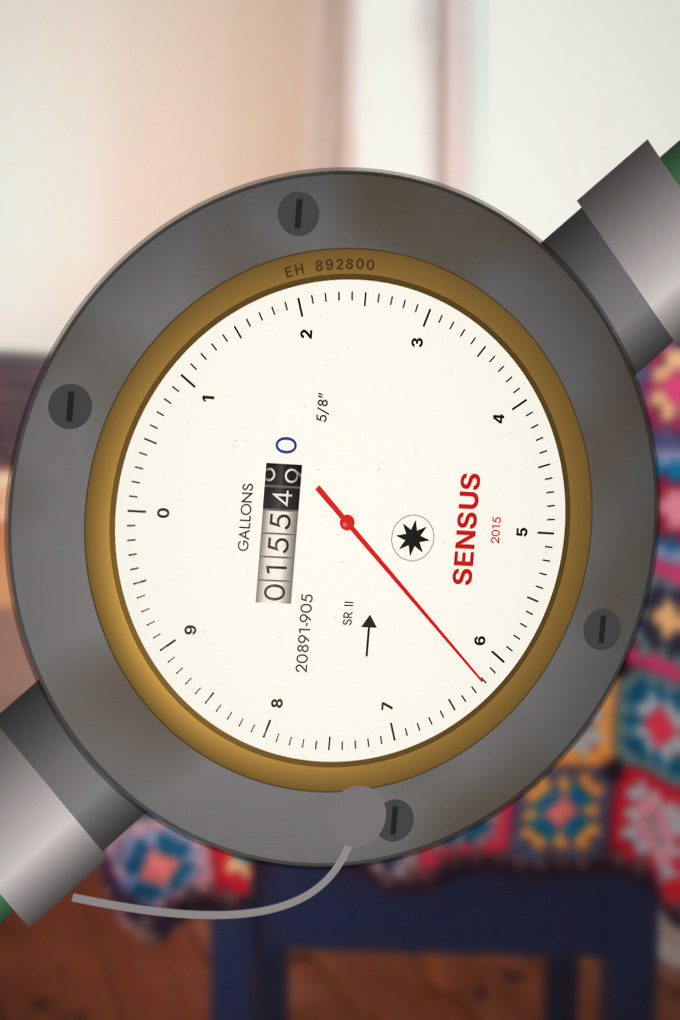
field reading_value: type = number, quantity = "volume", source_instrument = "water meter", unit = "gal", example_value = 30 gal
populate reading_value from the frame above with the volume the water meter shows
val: 155486.2 gal
